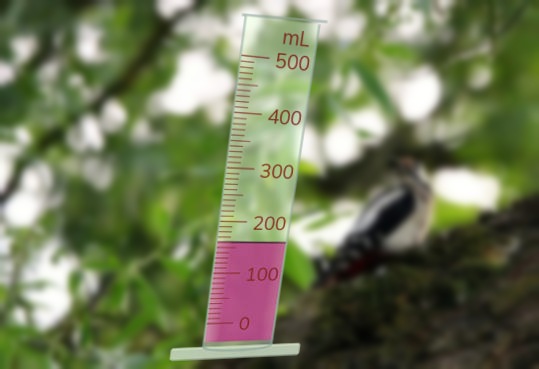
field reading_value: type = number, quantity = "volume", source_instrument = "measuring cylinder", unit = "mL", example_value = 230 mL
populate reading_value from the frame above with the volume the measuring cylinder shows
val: 160 mL
